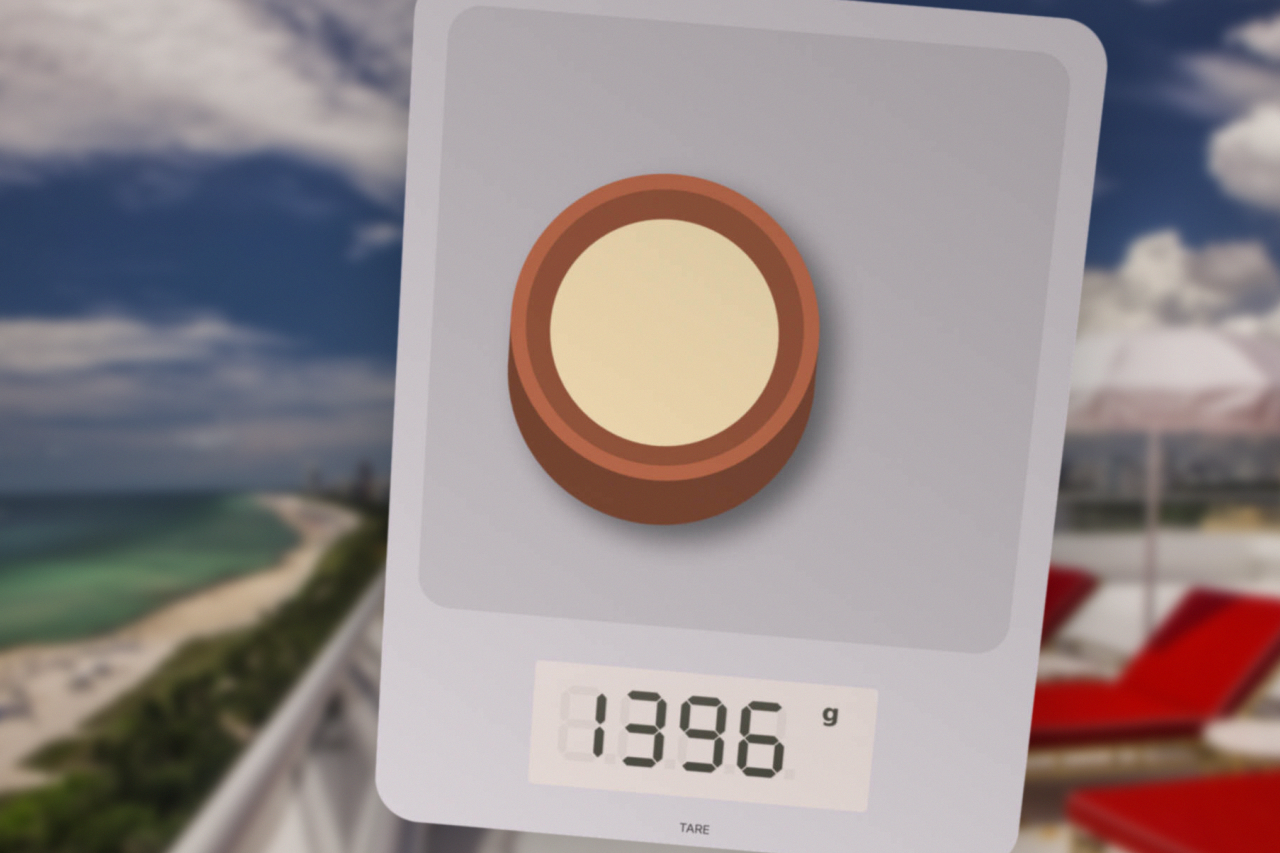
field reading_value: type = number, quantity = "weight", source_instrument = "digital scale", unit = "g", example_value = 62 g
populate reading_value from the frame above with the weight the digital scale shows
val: 1396 g
